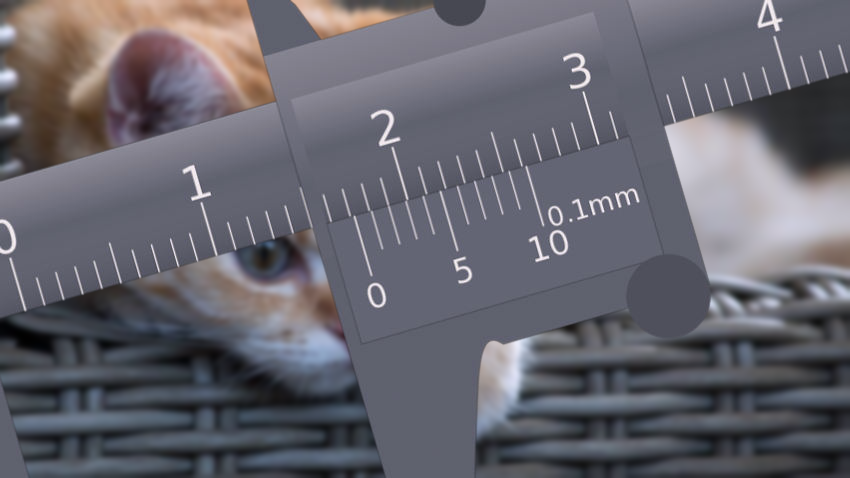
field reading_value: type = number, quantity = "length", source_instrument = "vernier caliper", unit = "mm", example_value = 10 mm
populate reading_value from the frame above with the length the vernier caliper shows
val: 17.2 mm
